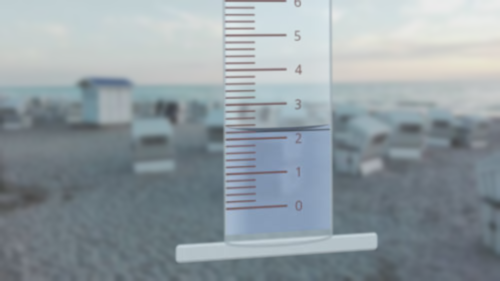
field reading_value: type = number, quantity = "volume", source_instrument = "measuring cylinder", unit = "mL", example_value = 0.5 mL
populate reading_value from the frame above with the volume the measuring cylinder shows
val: 2.2 mL
